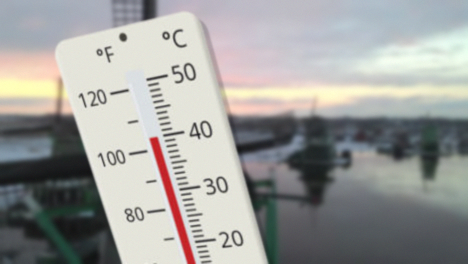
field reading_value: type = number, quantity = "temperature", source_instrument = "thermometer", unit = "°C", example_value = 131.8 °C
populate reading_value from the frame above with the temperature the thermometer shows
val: 40 °C
